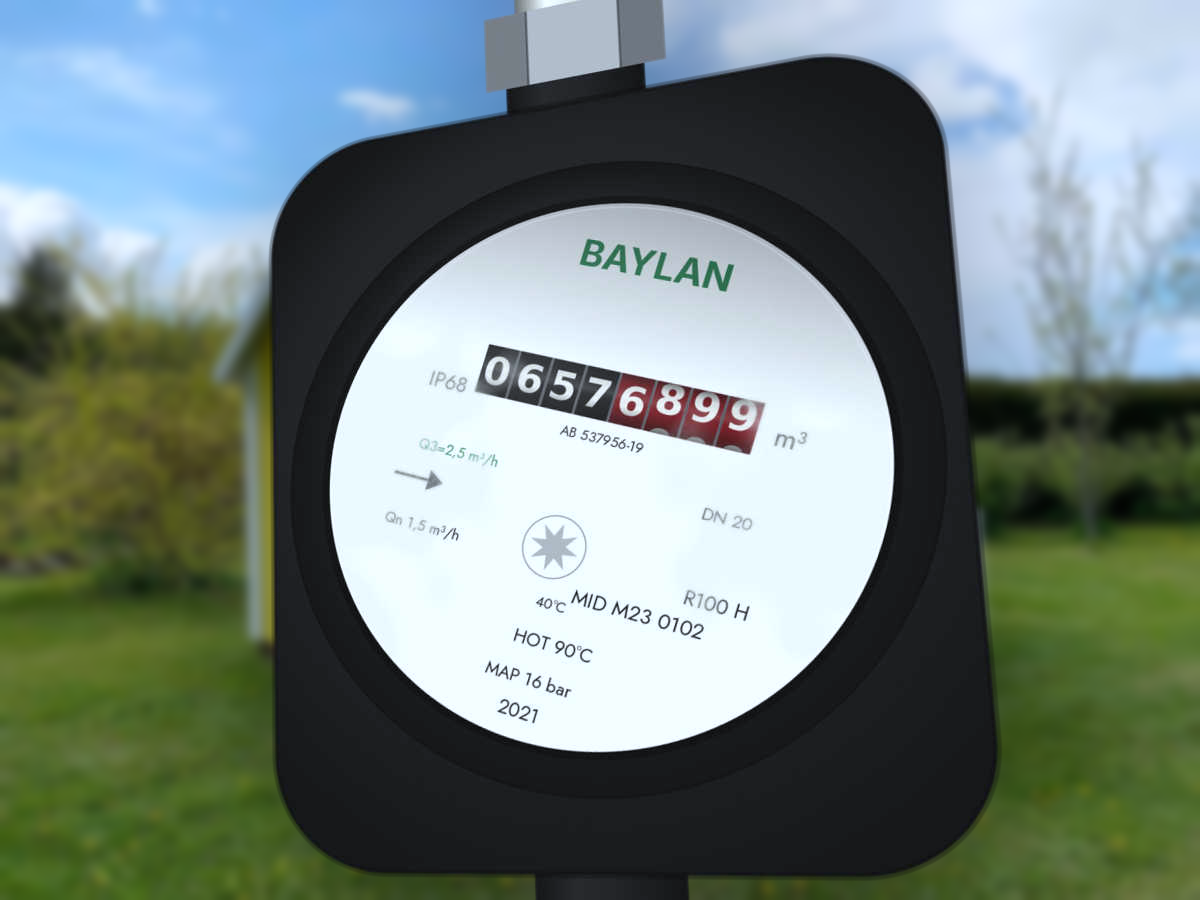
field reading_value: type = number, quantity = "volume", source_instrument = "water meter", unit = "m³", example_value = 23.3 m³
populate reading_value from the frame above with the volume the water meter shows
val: 657.6899 m³
